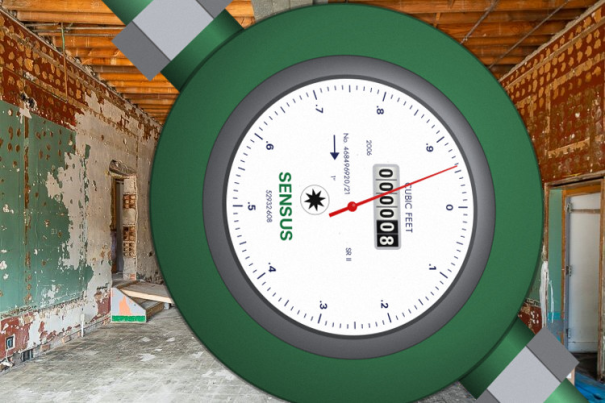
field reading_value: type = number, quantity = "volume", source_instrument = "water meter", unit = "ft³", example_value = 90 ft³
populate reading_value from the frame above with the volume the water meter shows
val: 7.94 ft³
